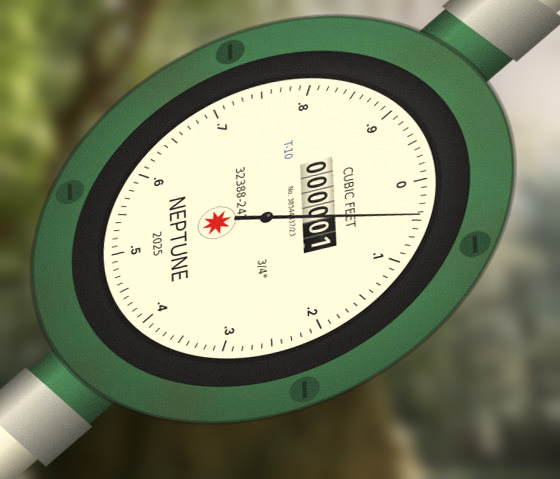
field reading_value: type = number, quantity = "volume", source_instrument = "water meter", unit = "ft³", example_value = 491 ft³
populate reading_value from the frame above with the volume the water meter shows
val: 1.04 ft³
